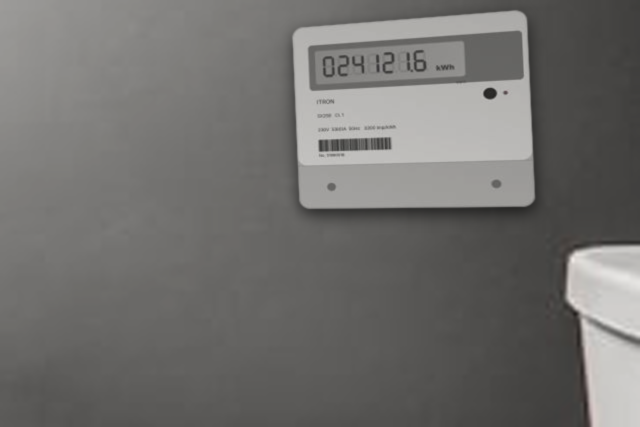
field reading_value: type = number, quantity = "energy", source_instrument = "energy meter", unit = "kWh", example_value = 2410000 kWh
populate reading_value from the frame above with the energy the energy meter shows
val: 24121.6 kWh
